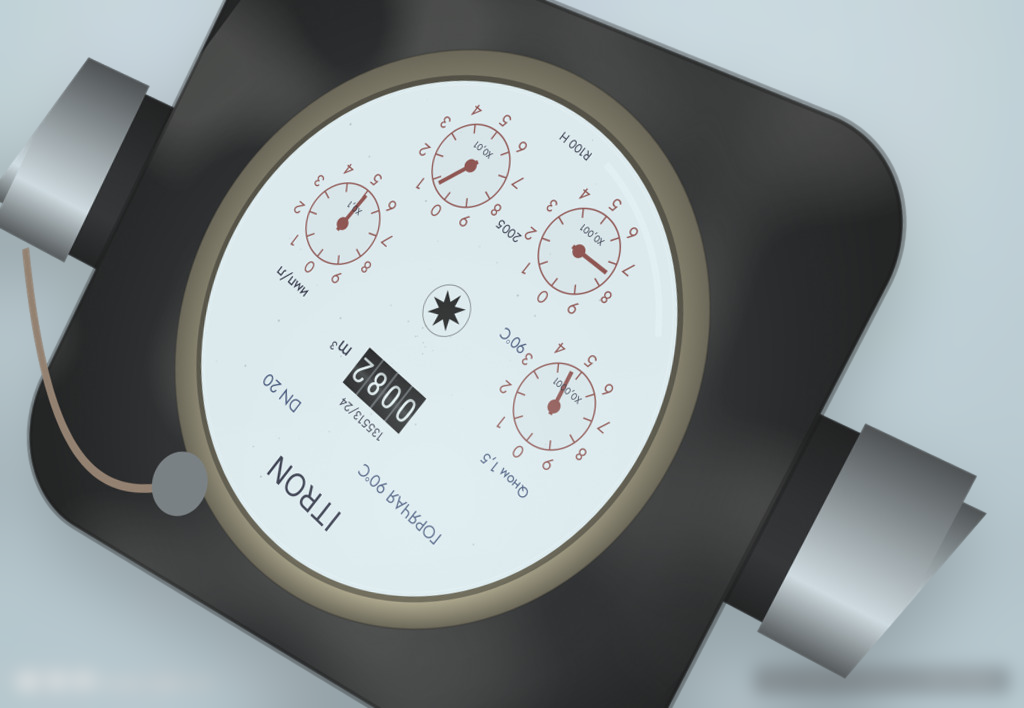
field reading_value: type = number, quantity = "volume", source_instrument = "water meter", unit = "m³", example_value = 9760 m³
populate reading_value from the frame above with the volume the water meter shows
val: 82.5074 m³
